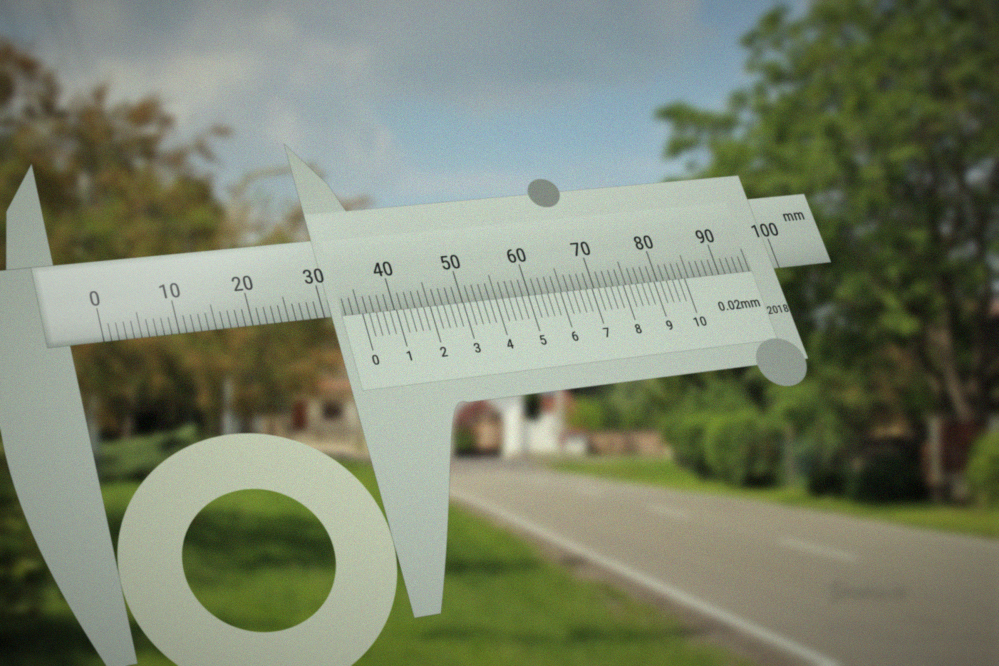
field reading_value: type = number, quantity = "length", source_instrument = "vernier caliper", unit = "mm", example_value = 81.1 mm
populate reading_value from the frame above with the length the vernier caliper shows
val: 35.4 mm
